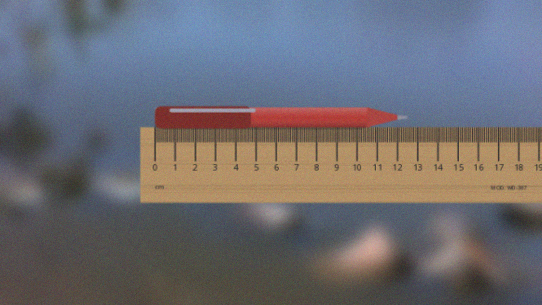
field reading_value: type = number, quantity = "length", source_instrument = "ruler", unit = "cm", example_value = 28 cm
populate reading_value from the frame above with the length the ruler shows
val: 12.5 cm
